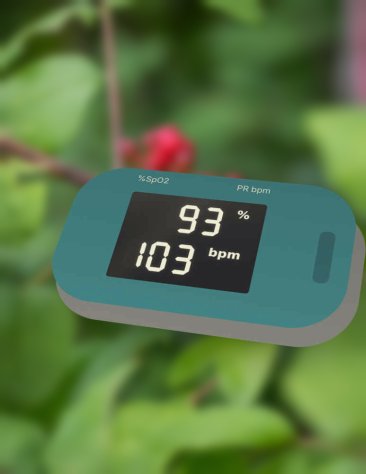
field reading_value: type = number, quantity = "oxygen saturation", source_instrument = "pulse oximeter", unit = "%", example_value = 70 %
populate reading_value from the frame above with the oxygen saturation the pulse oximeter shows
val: 93 %
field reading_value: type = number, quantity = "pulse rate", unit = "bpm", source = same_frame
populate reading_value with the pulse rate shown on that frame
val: 103 bpm
